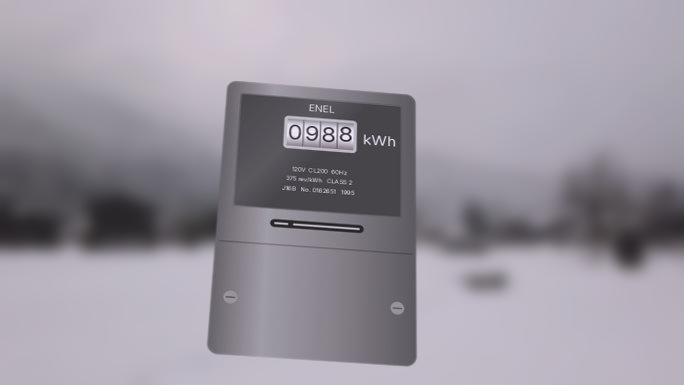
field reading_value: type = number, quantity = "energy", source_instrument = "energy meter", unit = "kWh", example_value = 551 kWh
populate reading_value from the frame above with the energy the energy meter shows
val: 988 kWh
